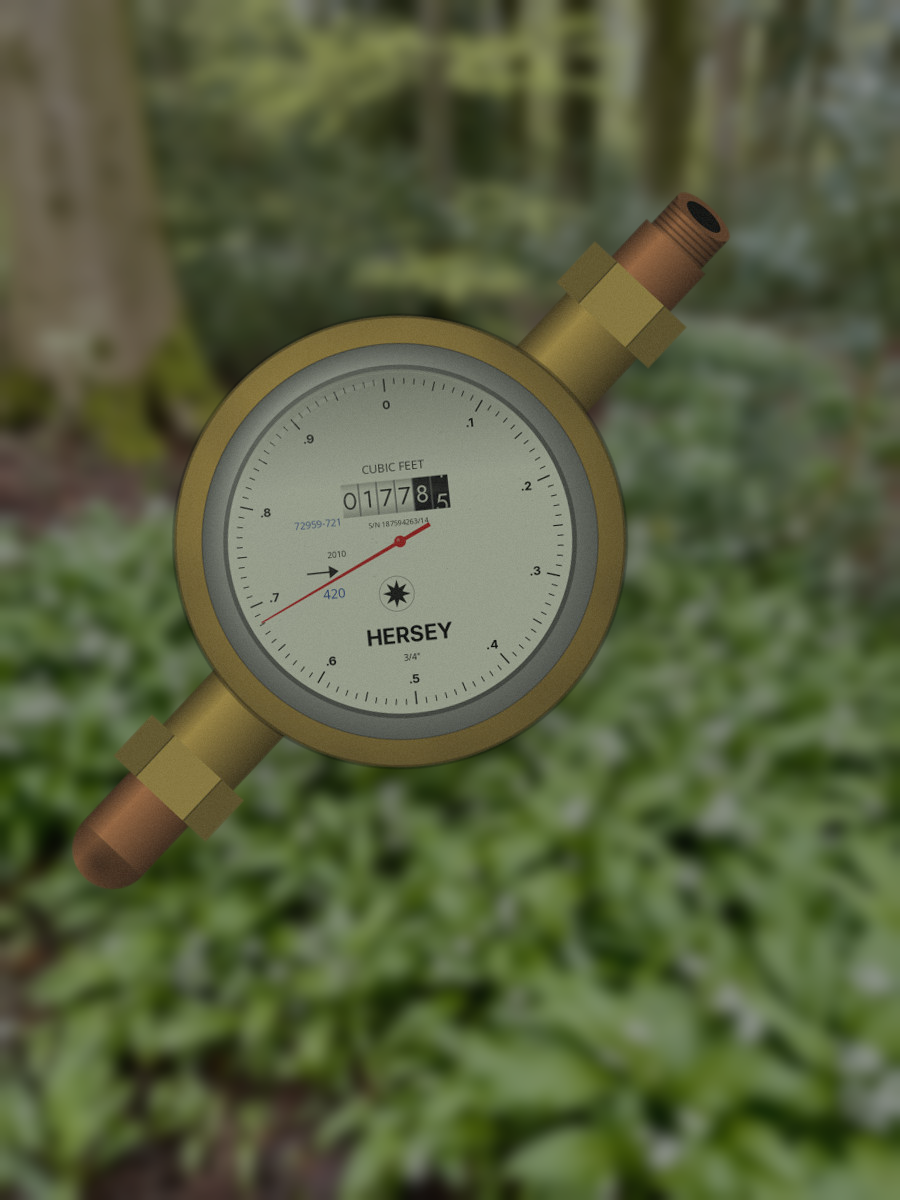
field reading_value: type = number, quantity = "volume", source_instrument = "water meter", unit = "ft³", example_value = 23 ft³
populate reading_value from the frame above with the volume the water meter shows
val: 17784.68 ft³
